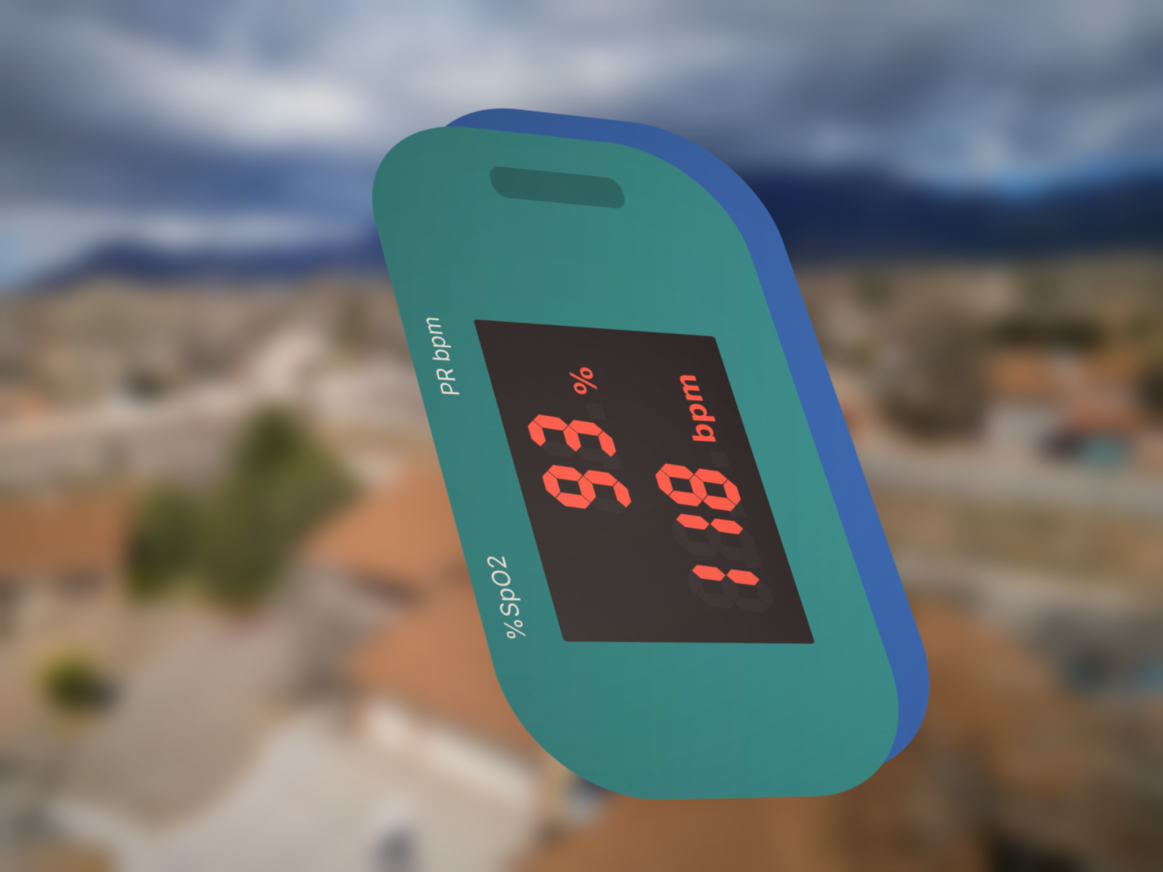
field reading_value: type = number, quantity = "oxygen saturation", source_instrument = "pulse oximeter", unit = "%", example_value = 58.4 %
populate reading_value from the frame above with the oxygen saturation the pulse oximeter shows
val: 93 %
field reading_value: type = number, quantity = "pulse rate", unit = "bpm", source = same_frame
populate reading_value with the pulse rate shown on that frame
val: 118 bpm
